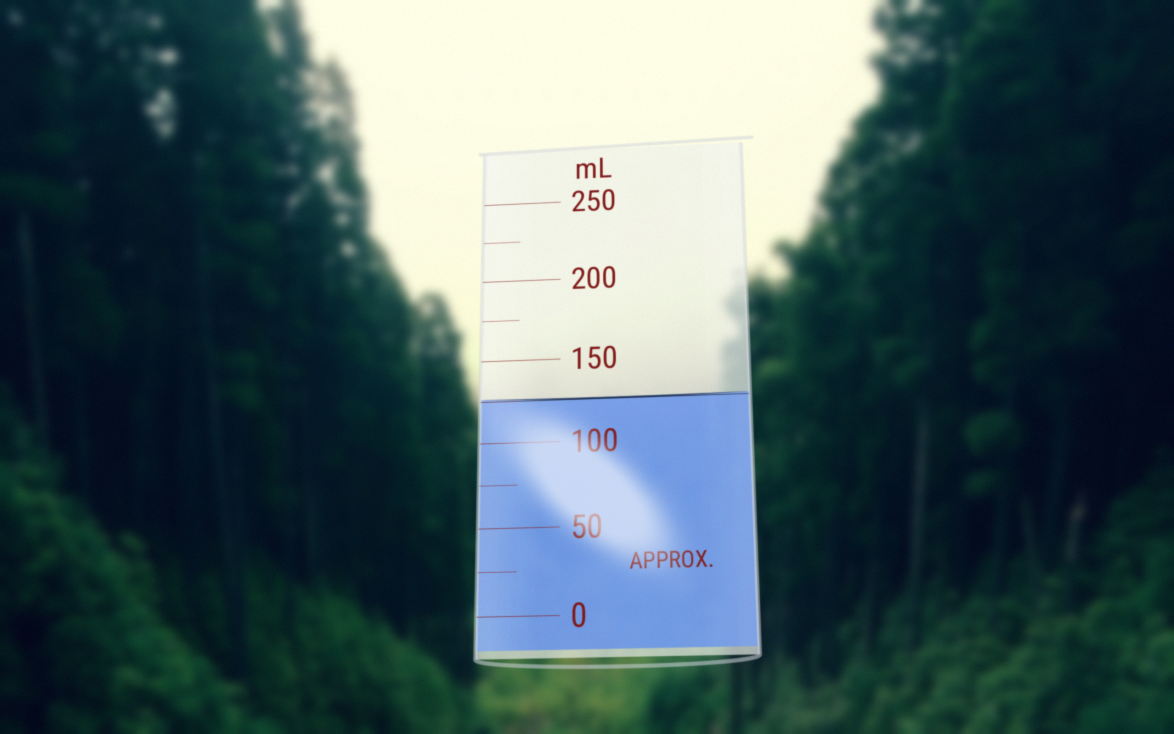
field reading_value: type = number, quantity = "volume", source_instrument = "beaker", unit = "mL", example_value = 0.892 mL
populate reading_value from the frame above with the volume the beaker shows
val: 125 mL
